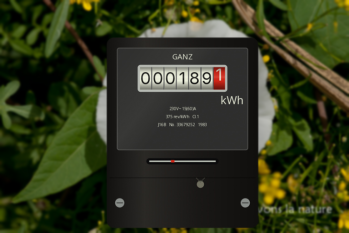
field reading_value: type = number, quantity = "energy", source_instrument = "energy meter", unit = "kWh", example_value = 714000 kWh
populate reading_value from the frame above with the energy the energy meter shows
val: 189.1 kWh
